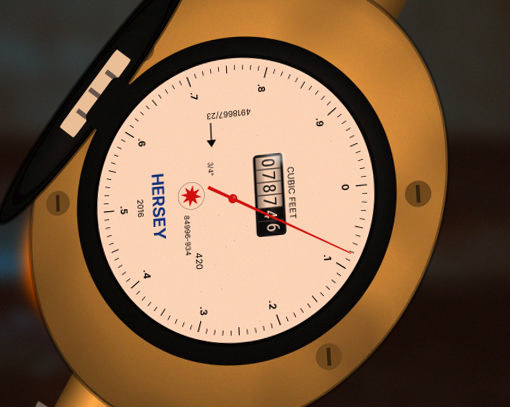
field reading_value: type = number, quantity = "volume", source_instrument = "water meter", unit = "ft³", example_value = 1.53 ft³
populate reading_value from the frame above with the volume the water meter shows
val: 78746.08 ft³
